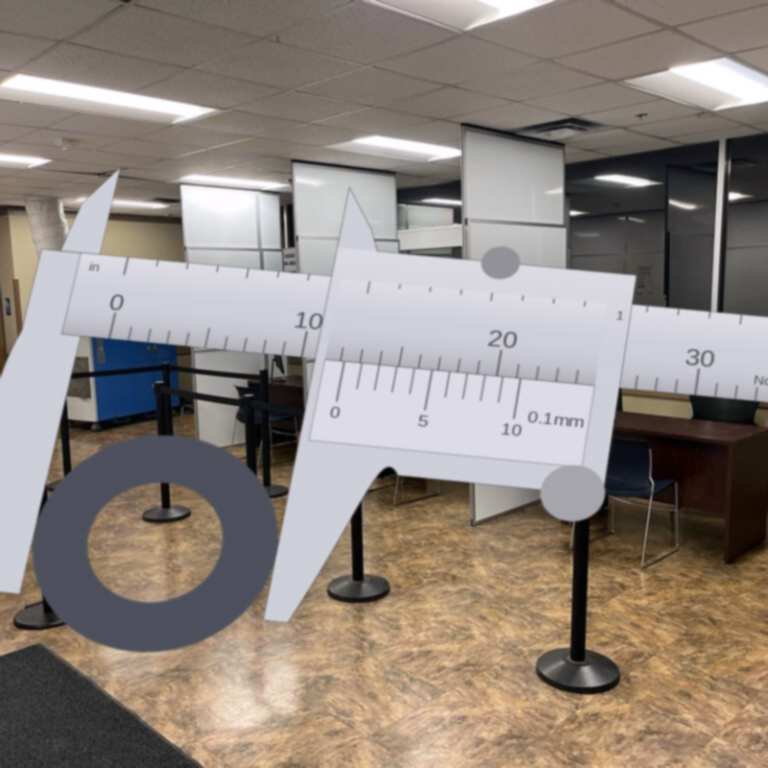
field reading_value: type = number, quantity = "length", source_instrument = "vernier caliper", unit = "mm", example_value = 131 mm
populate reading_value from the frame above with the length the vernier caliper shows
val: 12.2 mm
